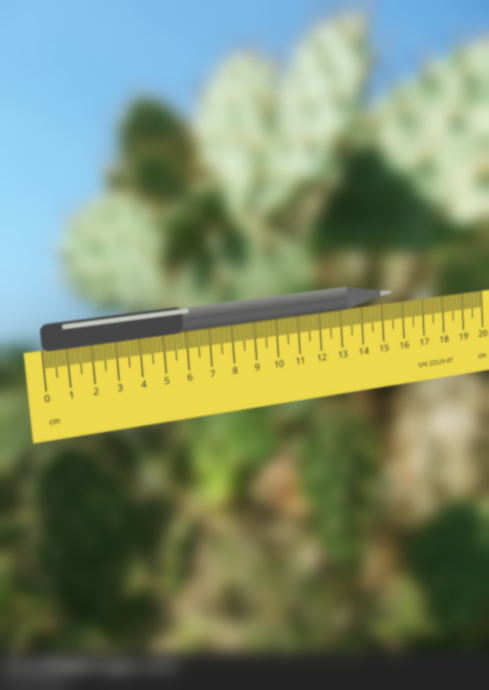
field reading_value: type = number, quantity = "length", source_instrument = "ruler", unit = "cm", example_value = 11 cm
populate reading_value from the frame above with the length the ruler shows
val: 15.5 cm
